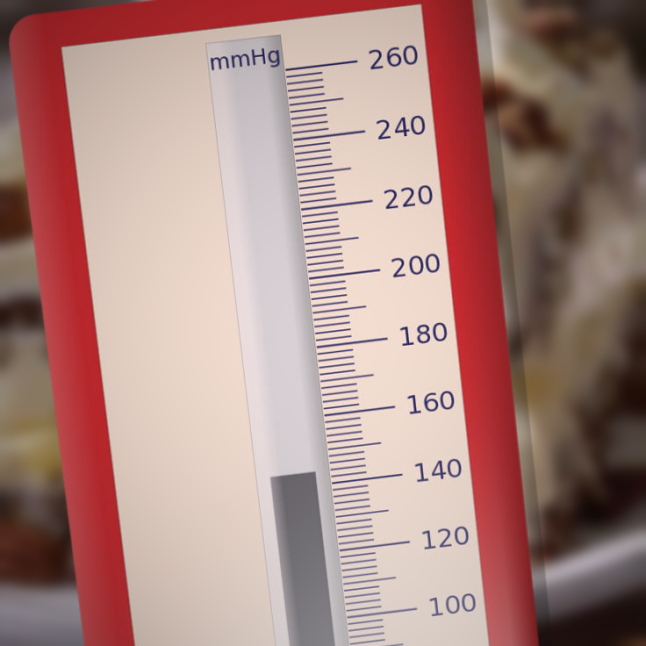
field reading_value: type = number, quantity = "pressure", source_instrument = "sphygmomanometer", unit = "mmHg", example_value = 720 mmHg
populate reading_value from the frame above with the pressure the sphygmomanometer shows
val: 144 mmHg
